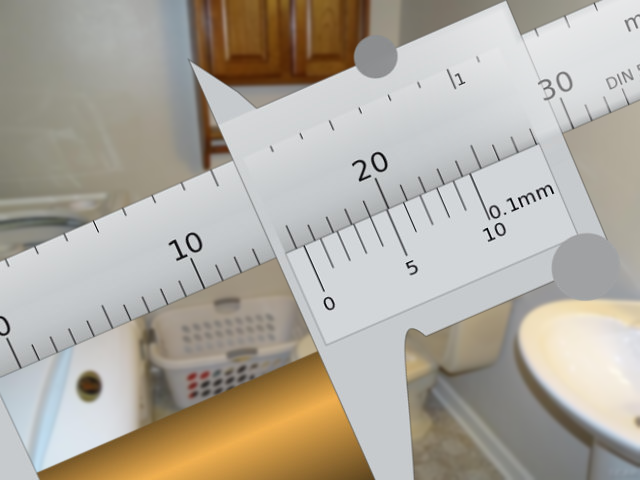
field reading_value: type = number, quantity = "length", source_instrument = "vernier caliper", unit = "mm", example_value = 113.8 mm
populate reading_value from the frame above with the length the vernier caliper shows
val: 15.4 mm
